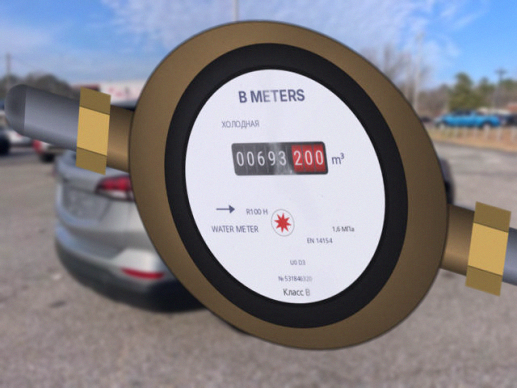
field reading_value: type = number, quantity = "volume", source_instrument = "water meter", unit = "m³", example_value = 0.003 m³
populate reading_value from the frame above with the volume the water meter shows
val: 693.200 m³
